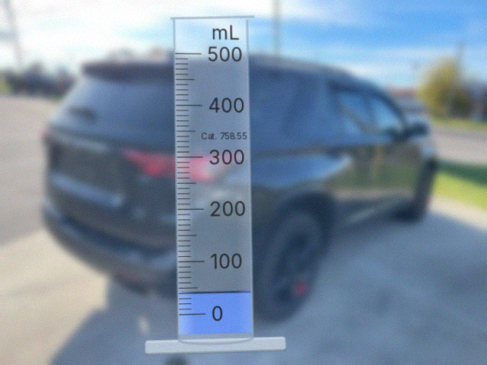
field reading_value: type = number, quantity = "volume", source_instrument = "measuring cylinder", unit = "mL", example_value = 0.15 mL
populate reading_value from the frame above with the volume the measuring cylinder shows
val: 40 mL
